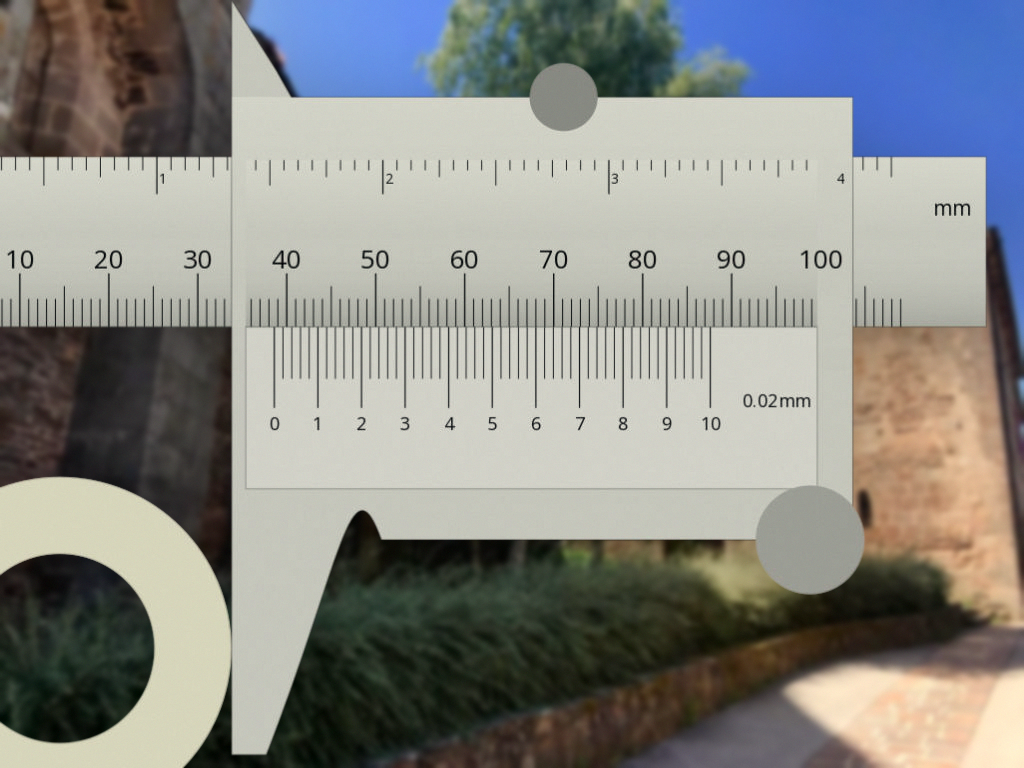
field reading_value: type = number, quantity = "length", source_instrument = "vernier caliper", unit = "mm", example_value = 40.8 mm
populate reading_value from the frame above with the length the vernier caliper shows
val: 38.6 mm
